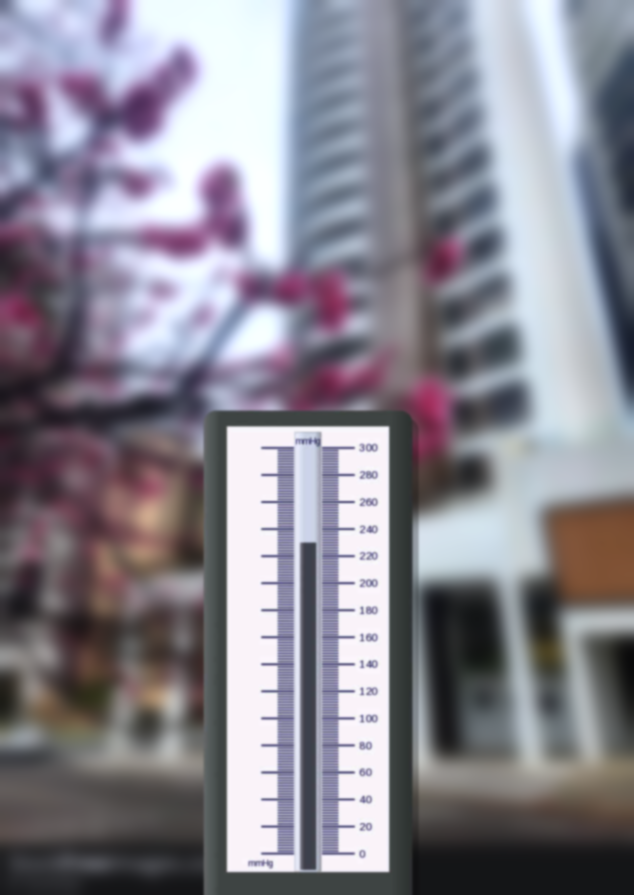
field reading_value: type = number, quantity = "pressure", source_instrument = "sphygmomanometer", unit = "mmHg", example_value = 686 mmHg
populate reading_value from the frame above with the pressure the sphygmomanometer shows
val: 230 mmHg
